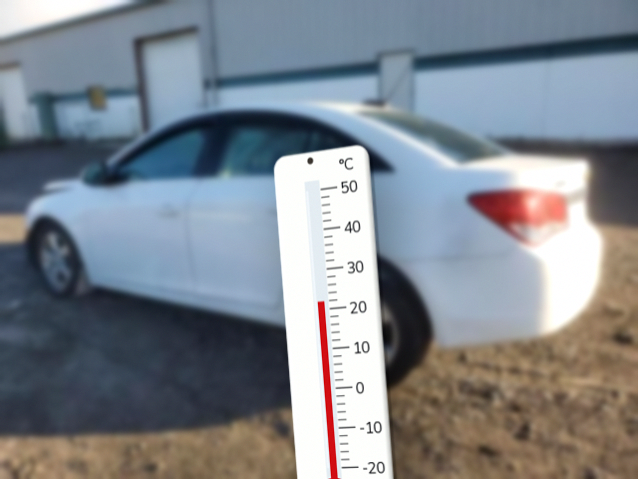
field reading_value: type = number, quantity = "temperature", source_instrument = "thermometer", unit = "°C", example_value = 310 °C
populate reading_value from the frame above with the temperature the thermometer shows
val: 22 °C
